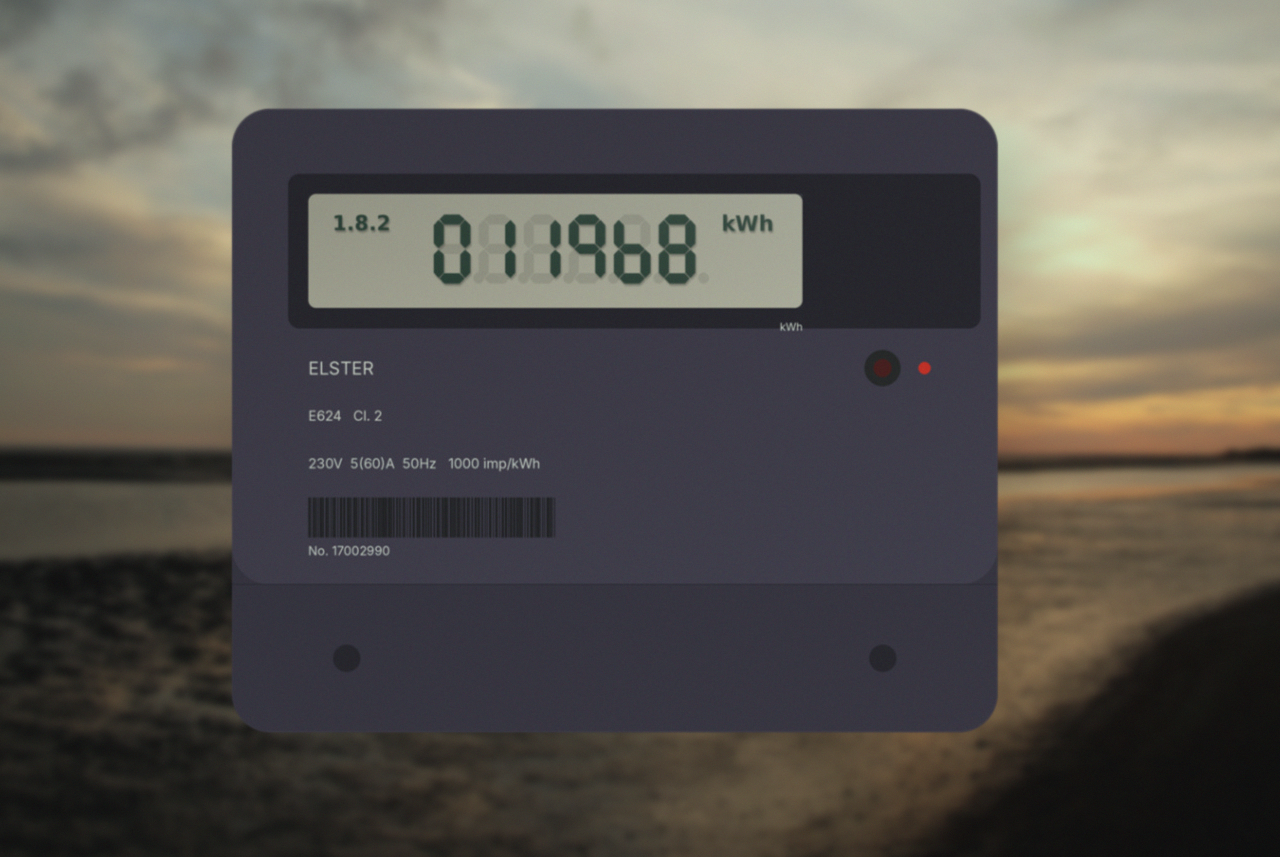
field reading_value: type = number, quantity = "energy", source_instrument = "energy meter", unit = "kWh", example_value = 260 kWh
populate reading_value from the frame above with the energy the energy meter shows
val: 11968 kWh
